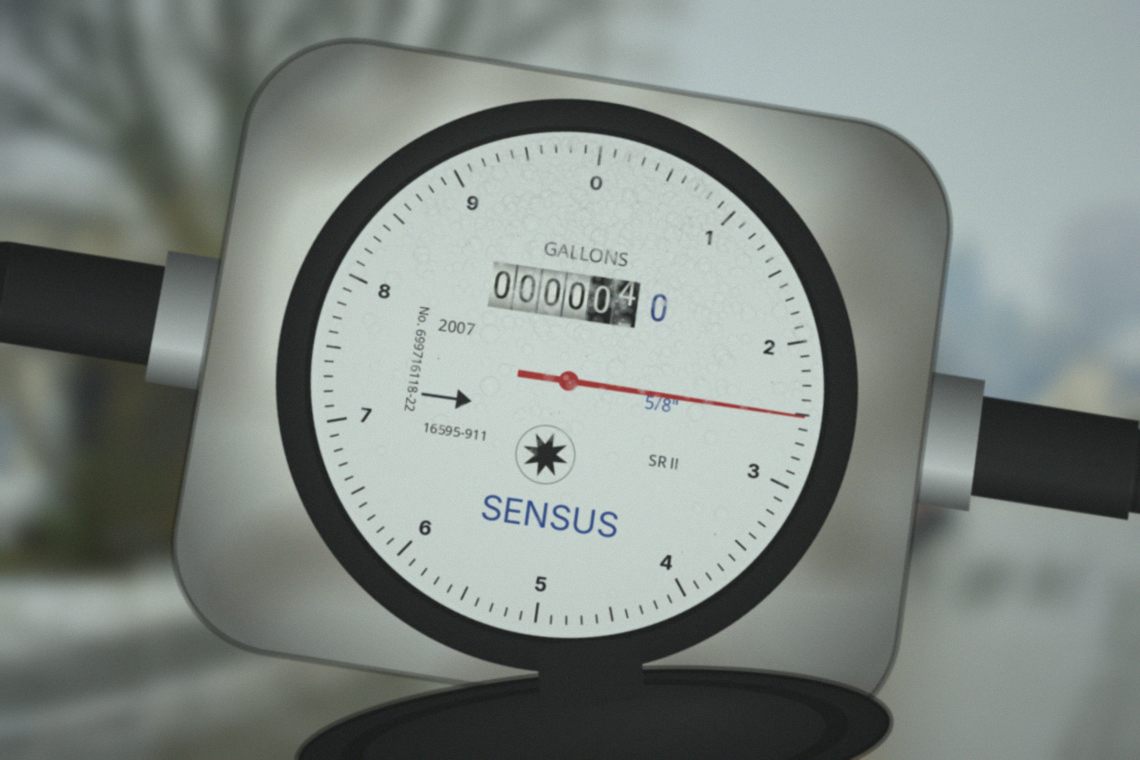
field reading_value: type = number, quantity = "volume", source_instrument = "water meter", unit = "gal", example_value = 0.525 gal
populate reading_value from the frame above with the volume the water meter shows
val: 42.5 gal
